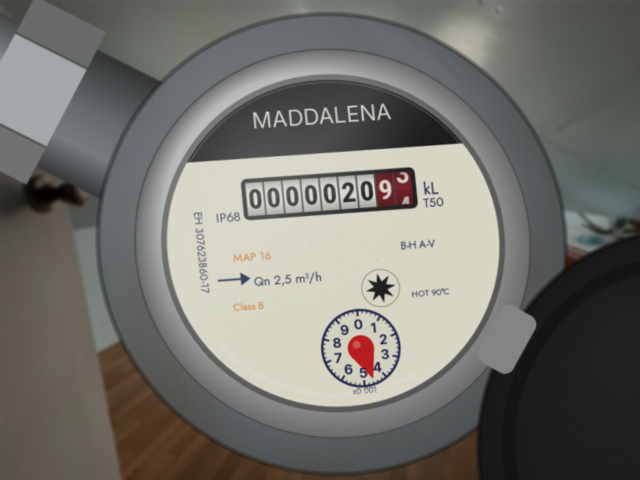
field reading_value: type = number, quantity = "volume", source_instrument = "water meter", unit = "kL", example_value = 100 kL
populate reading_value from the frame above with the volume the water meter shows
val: 20.934 kL
